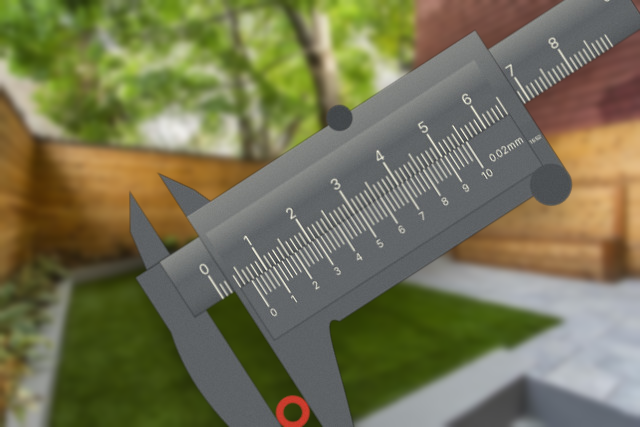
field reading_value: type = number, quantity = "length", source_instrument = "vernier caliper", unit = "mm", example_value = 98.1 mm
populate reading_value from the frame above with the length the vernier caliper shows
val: 6.5 mm
